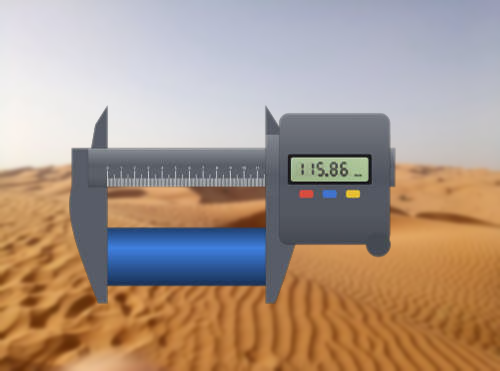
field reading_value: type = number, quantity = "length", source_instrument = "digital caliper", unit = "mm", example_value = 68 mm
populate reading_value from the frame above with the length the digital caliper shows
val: 115.86 mm
